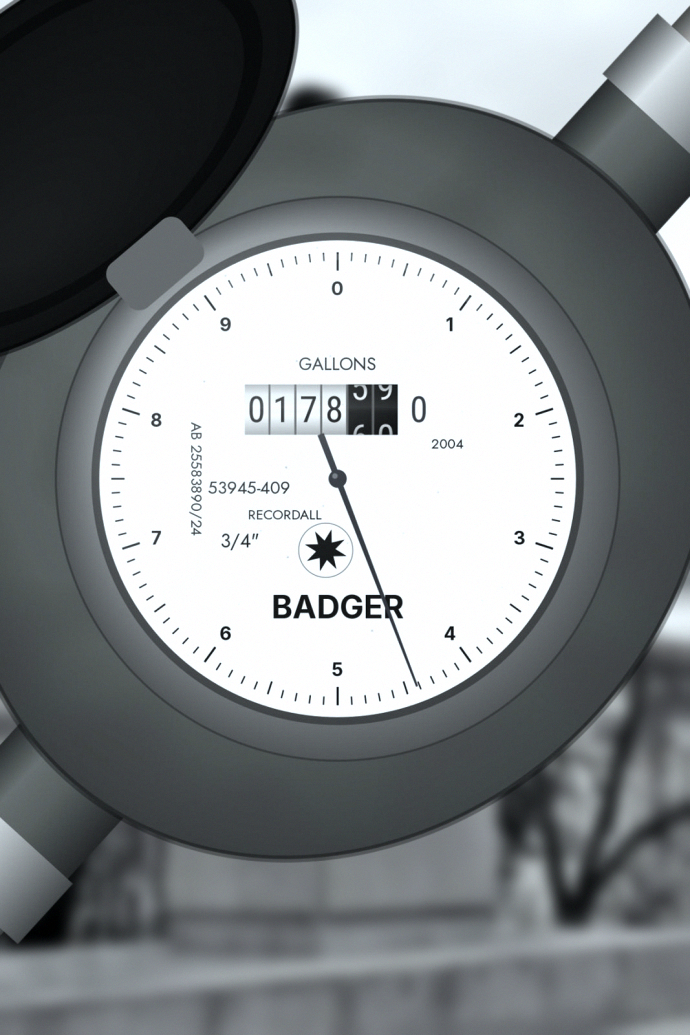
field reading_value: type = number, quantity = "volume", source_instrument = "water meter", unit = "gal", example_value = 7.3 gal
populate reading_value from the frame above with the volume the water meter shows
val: 178594.4 gal
